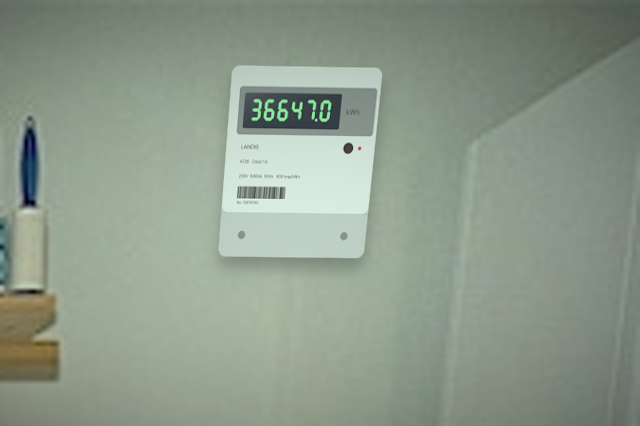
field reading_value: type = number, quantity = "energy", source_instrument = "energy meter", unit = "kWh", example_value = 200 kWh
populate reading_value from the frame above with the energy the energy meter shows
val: 36647.0 kWh
